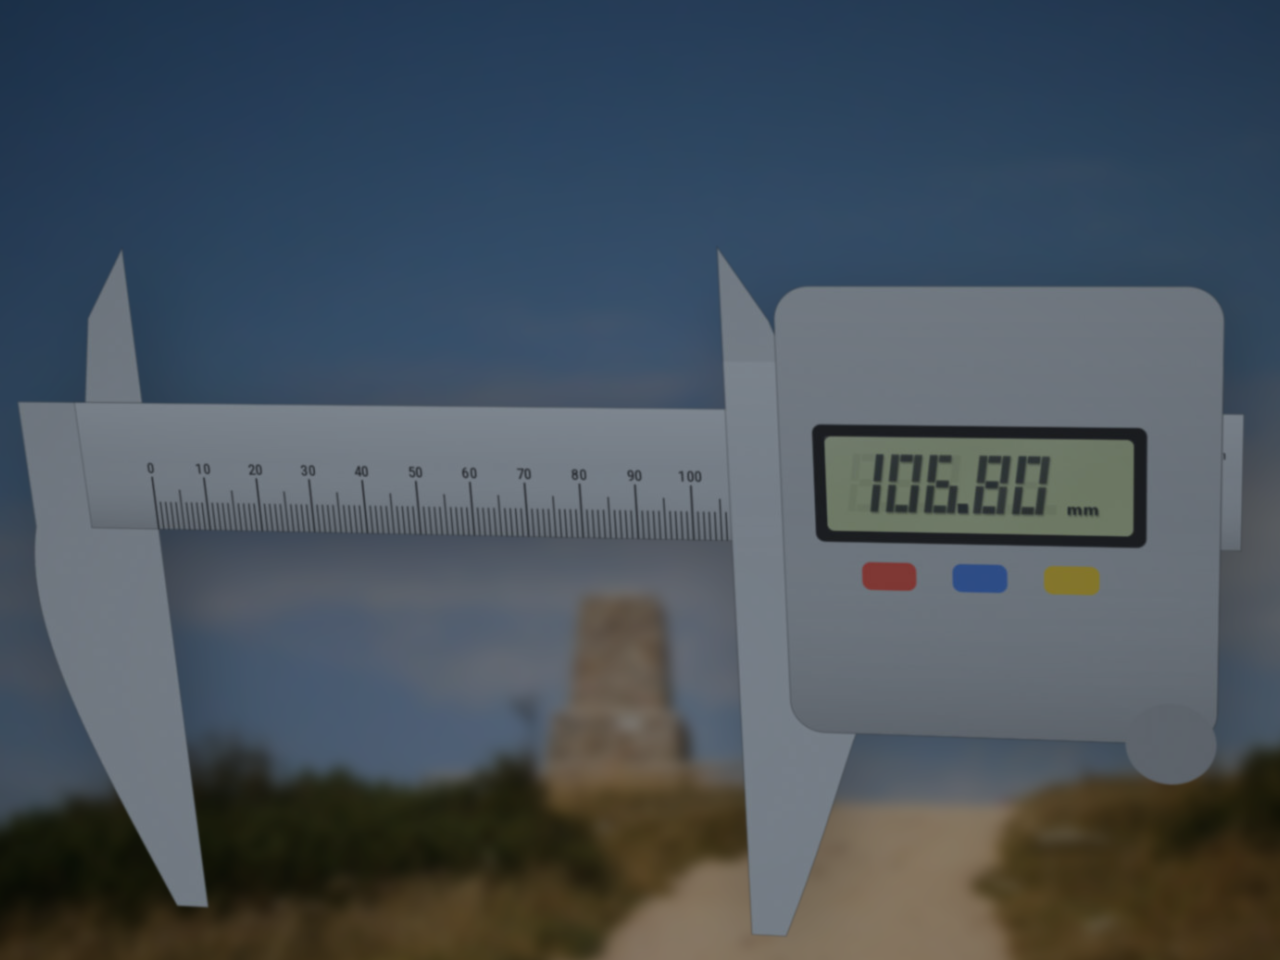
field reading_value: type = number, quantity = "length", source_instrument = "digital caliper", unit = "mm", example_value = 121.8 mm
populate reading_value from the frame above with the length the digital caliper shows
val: 106.80 mm
